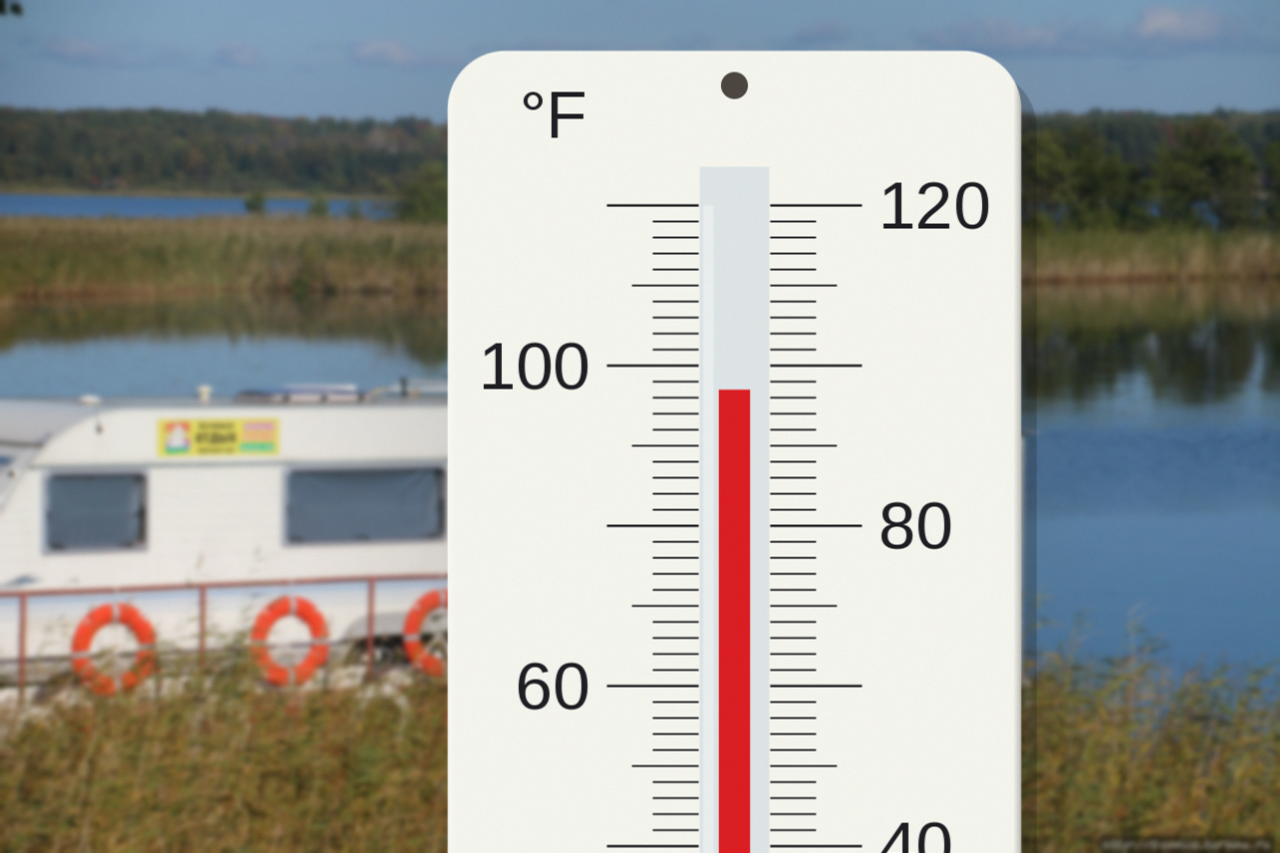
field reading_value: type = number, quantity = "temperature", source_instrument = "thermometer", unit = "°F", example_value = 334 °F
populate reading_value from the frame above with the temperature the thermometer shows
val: 97 °F
